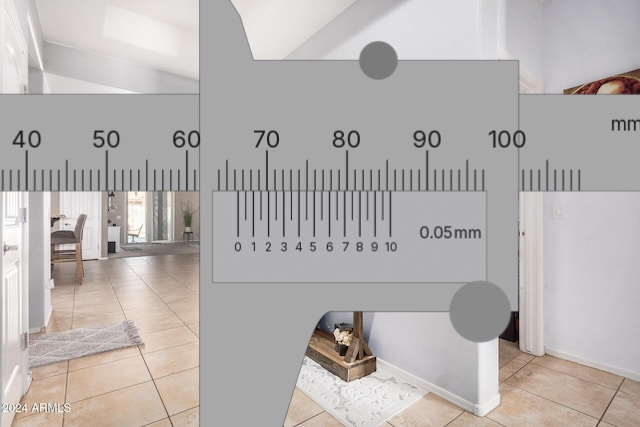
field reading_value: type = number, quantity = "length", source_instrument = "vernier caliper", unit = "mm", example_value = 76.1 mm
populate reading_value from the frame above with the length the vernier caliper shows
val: 66.4 mm
